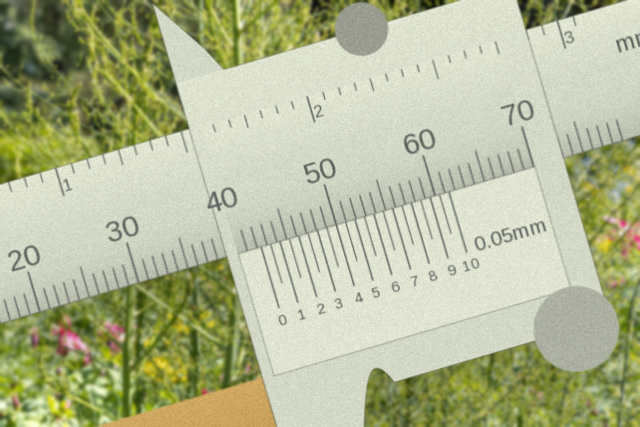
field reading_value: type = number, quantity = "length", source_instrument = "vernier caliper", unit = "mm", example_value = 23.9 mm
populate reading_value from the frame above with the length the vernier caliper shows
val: 42.4 mm
